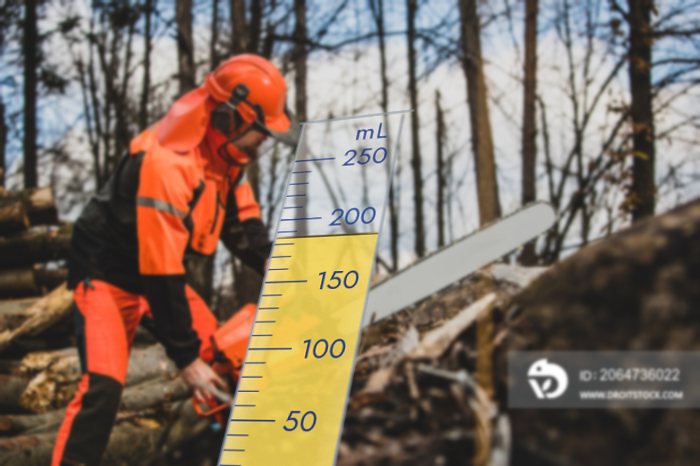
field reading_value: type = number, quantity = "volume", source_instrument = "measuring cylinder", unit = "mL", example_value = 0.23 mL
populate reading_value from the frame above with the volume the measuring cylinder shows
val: 185 mL
